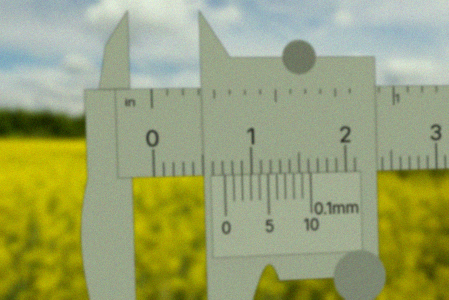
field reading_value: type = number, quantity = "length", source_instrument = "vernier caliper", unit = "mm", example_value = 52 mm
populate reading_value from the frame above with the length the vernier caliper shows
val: 7.2 mm
